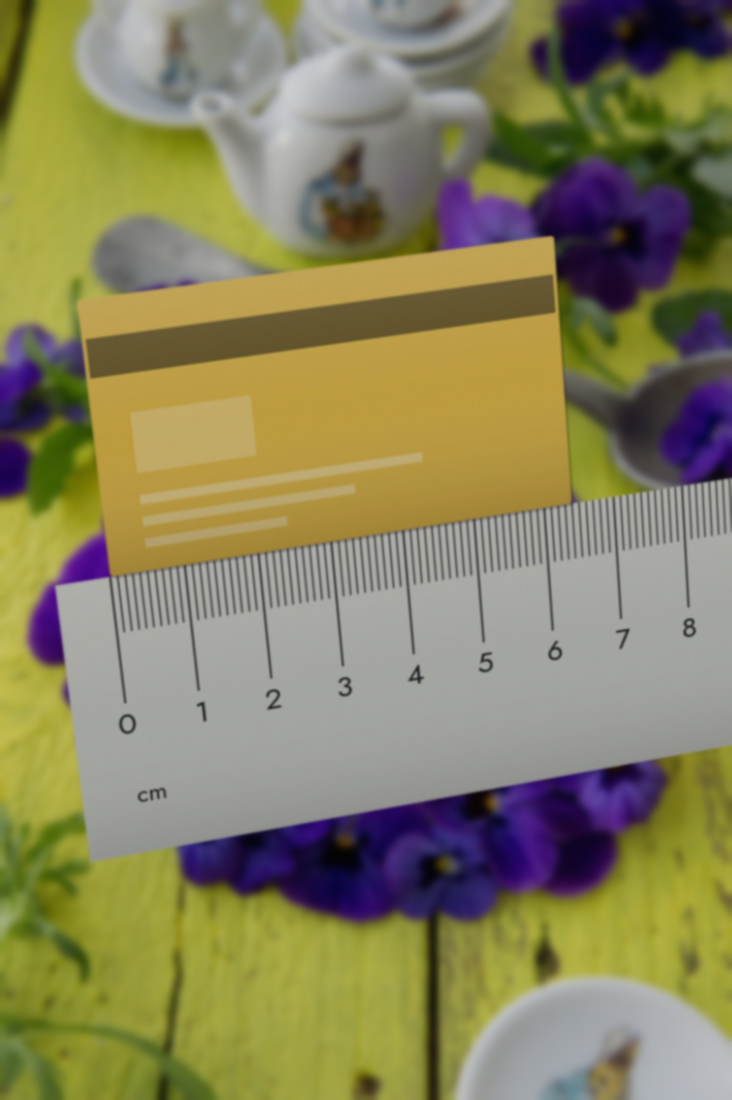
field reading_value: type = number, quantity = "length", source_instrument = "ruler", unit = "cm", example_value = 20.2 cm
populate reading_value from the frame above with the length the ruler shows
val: 6.4 cm
